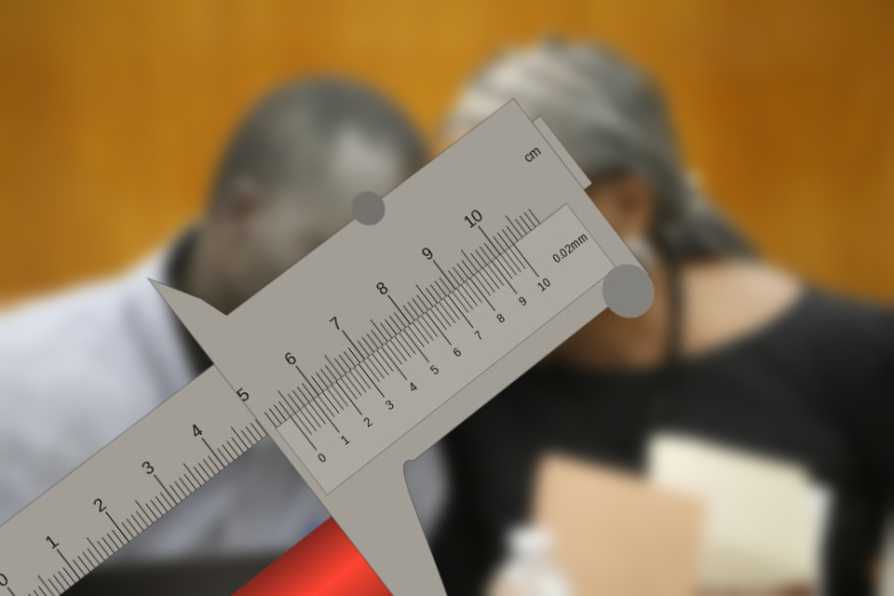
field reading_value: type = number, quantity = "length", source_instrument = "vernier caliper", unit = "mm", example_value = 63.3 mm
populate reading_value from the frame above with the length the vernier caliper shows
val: 54.0 mm
